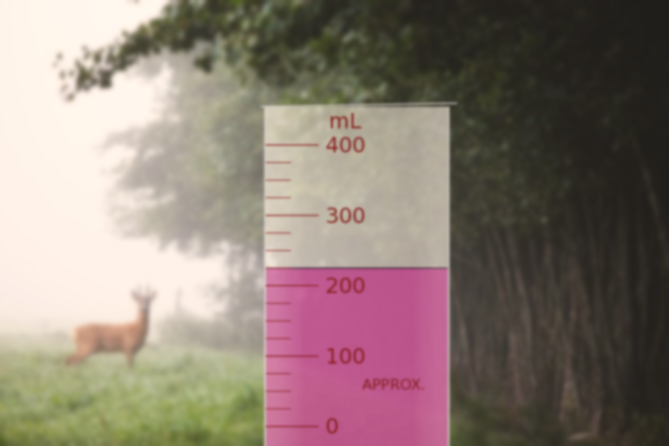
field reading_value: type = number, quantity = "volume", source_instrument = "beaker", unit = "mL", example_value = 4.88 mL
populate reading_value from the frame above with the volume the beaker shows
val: 225 mL
